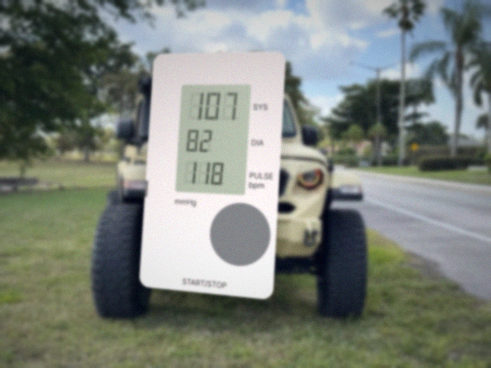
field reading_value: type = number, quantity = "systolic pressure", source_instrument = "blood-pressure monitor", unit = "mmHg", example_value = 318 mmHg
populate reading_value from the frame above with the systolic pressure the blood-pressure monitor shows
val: 107 mmHg
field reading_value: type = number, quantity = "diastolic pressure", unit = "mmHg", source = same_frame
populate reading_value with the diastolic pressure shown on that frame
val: 82 mmHg
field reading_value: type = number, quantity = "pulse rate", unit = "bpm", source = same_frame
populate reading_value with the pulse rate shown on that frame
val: 118 bpm
